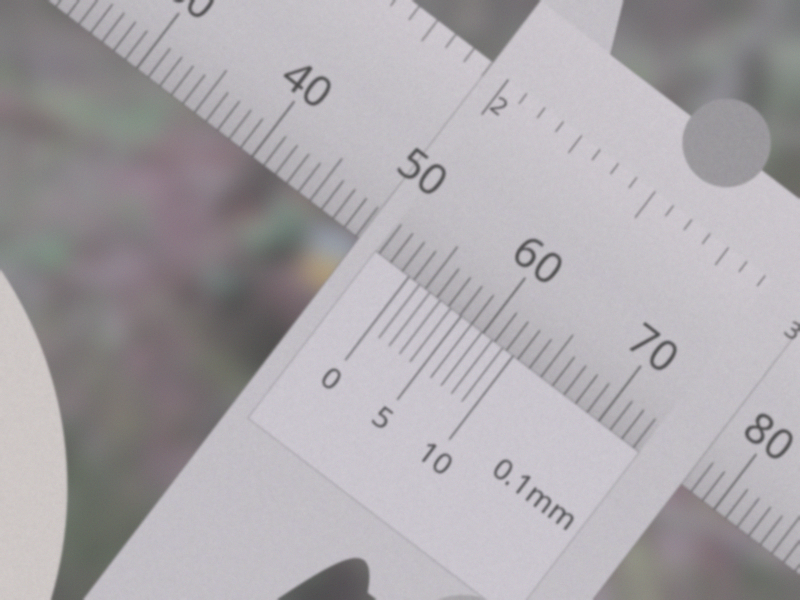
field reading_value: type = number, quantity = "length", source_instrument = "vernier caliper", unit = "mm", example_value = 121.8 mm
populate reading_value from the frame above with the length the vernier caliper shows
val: 53.6 mm
